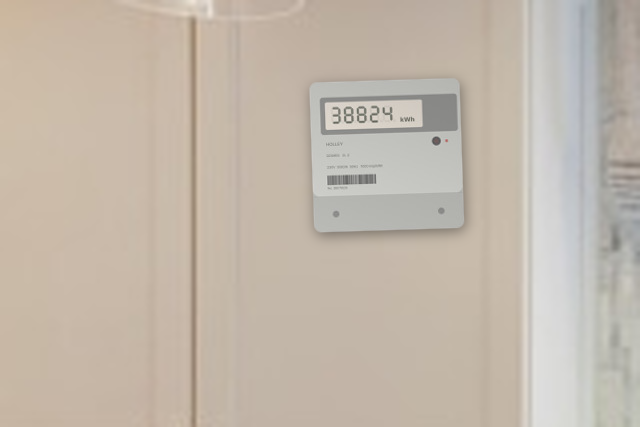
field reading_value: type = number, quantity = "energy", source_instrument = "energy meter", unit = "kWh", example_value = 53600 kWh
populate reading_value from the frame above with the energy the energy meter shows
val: 38824 kWh
